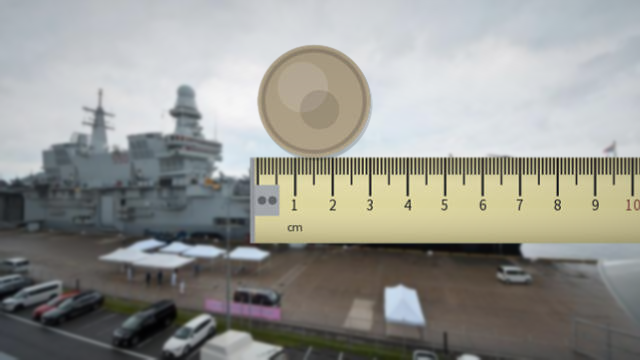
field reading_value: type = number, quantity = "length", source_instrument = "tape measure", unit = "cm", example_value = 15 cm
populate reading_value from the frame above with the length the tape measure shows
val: 3 cm
